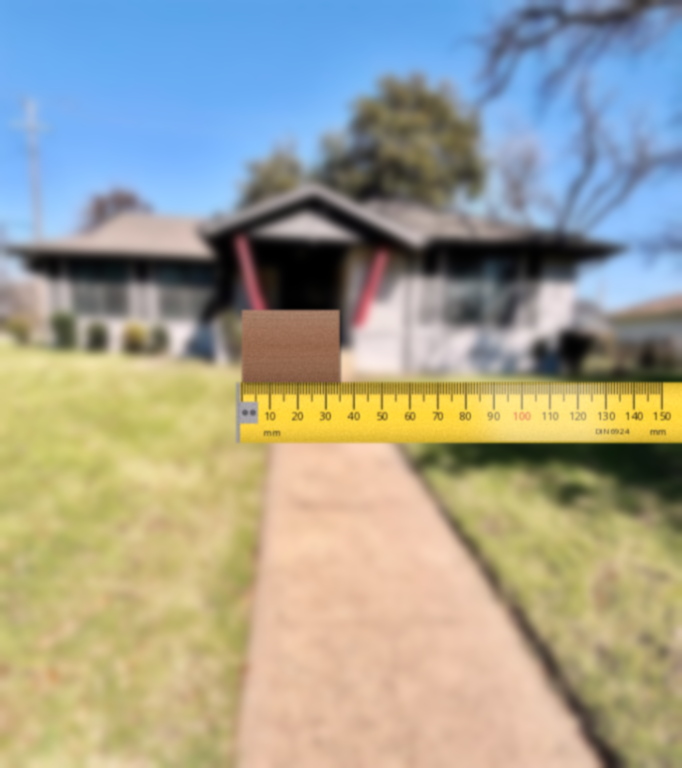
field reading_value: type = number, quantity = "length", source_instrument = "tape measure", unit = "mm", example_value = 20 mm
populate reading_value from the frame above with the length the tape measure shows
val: 35 mm
